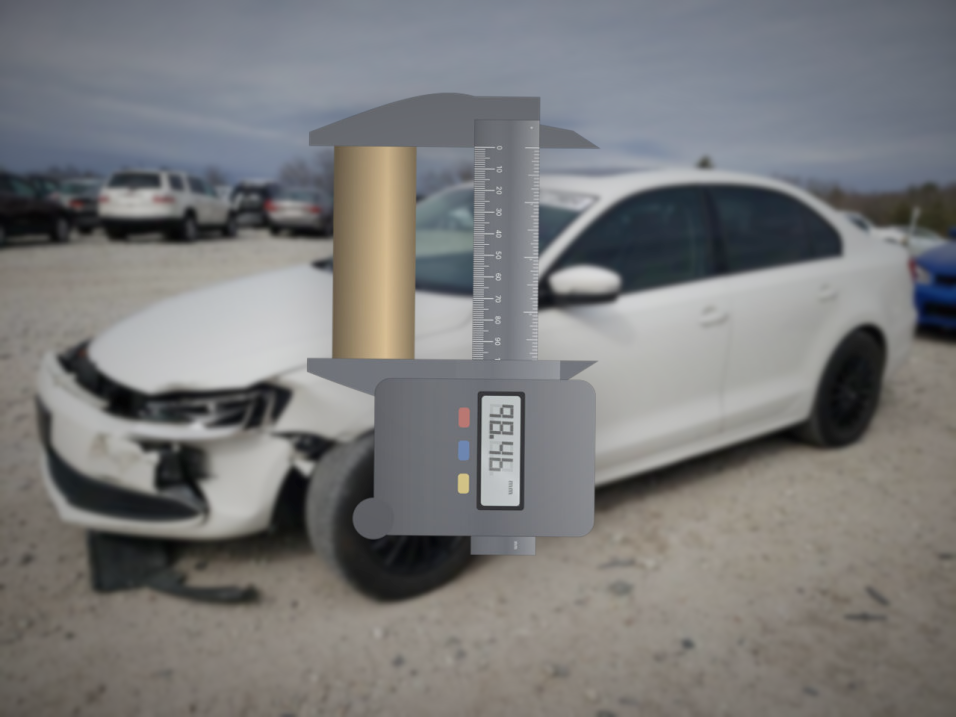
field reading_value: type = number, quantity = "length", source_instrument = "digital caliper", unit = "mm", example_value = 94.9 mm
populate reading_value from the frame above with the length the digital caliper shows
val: 98.46 mm
